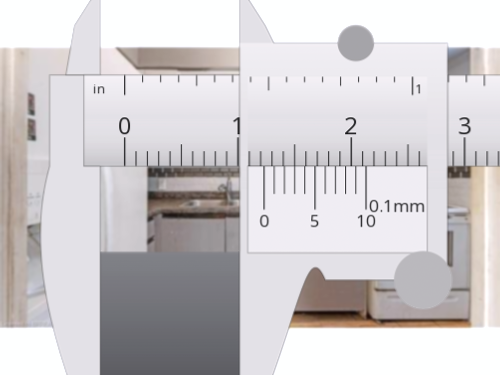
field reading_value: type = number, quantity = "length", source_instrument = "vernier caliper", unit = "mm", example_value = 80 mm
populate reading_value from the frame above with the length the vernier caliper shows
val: 12.3 mm
